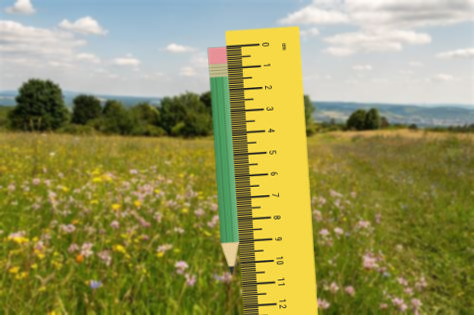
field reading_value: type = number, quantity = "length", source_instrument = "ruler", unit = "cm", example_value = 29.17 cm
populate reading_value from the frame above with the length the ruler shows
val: 10.5 cm
